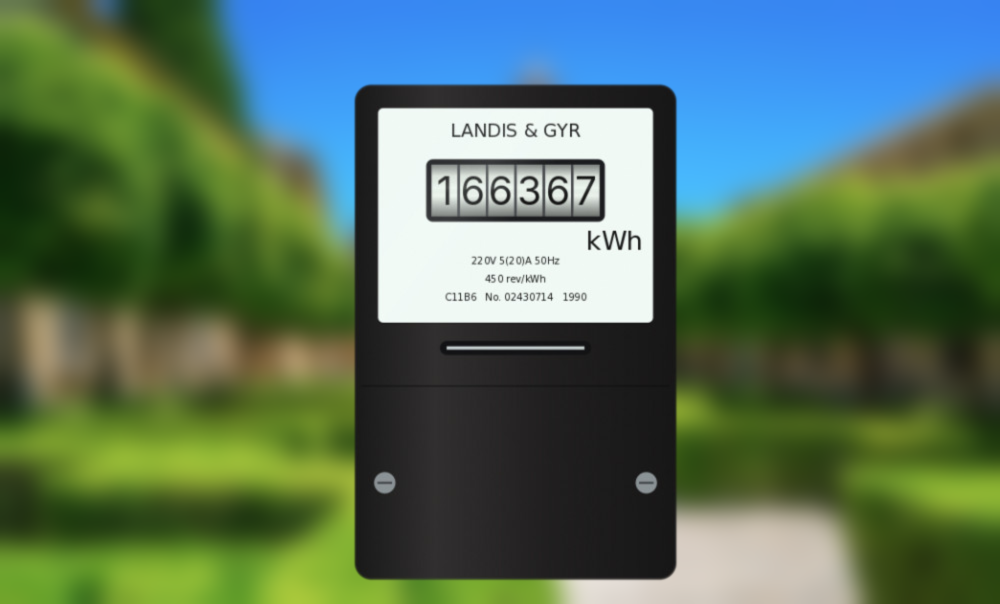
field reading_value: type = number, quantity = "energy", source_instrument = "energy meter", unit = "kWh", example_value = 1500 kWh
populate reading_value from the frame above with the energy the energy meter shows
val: 166367 kWh
